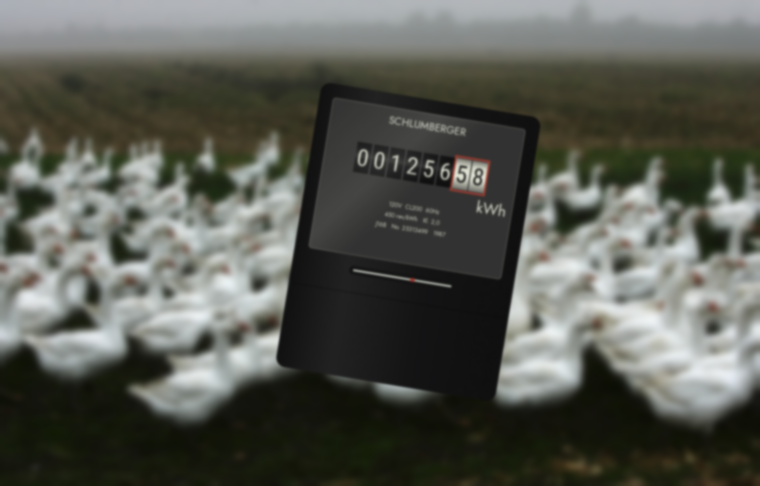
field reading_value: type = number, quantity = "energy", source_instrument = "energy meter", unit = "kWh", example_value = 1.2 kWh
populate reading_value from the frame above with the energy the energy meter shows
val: 1256.58 kWh
